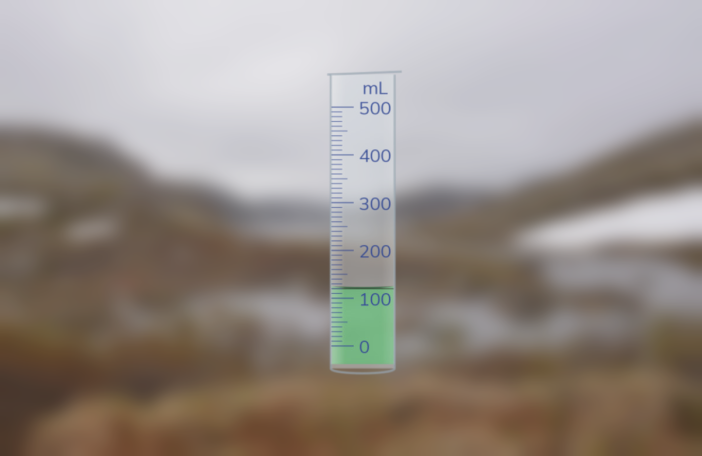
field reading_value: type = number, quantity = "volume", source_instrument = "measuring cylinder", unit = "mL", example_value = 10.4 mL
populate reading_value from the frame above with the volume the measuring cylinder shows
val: 120 mL
